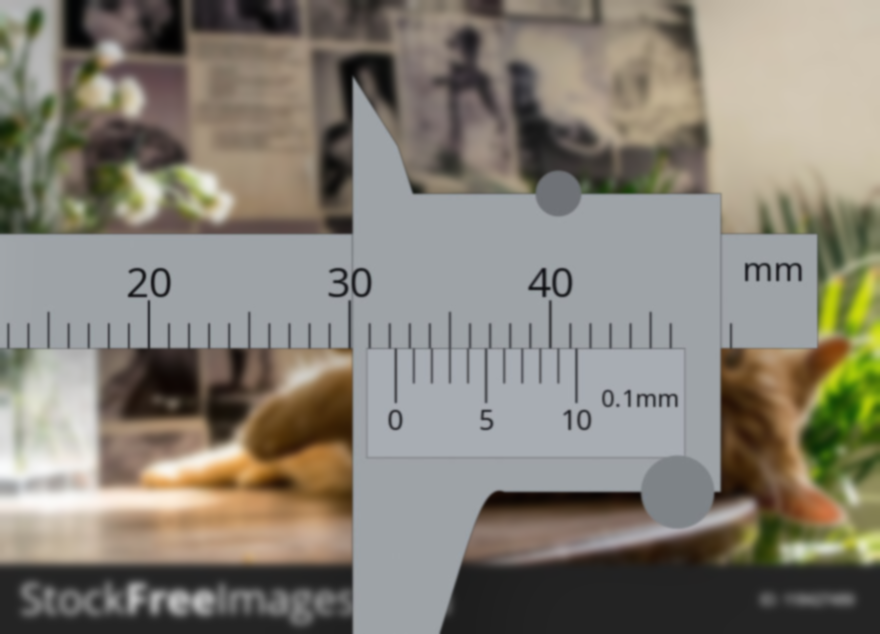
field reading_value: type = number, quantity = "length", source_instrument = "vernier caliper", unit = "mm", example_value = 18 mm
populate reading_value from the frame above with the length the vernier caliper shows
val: 32.3 mm
